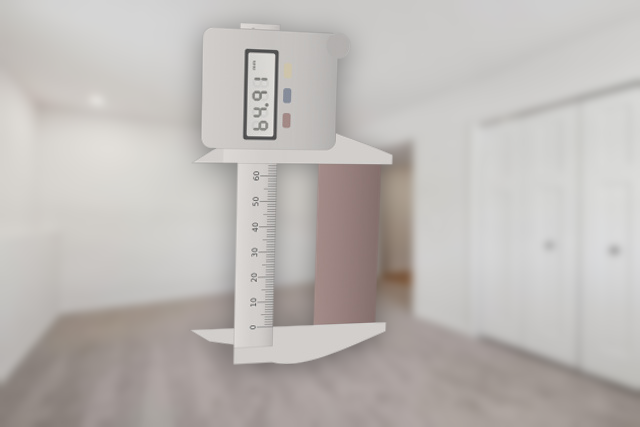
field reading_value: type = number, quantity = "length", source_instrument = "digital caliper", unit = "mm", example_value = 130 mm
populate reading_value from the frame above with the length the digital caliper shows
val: 64.91 mm
